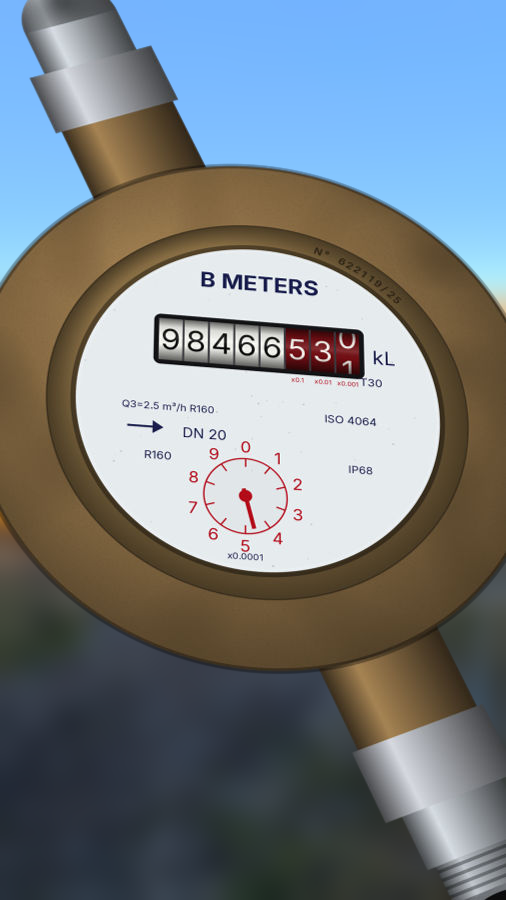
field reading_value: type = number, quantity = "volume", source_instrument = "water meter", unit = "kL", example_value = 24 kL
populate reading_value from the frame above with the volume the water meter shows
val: 98466.5304 kL
